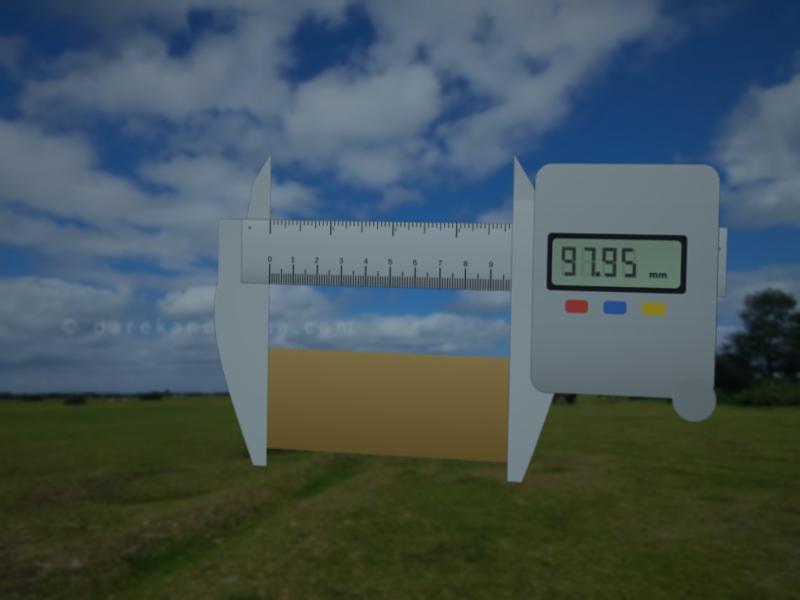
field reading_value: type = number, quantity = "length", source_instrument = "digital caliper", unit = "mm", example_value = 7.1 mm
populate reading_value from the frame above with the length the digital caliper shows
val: 97.95 mm
